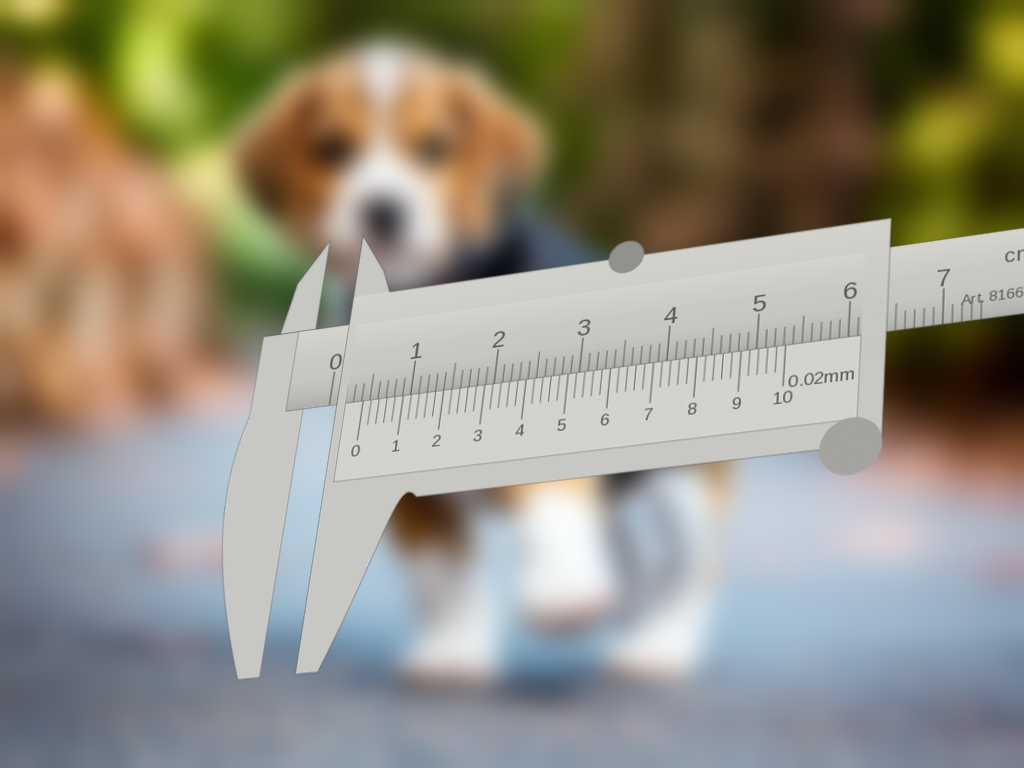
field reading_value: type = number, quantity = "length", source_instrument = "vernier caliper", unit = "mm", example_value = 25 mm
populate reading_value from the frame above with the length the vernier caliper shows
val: 4.2 mm
